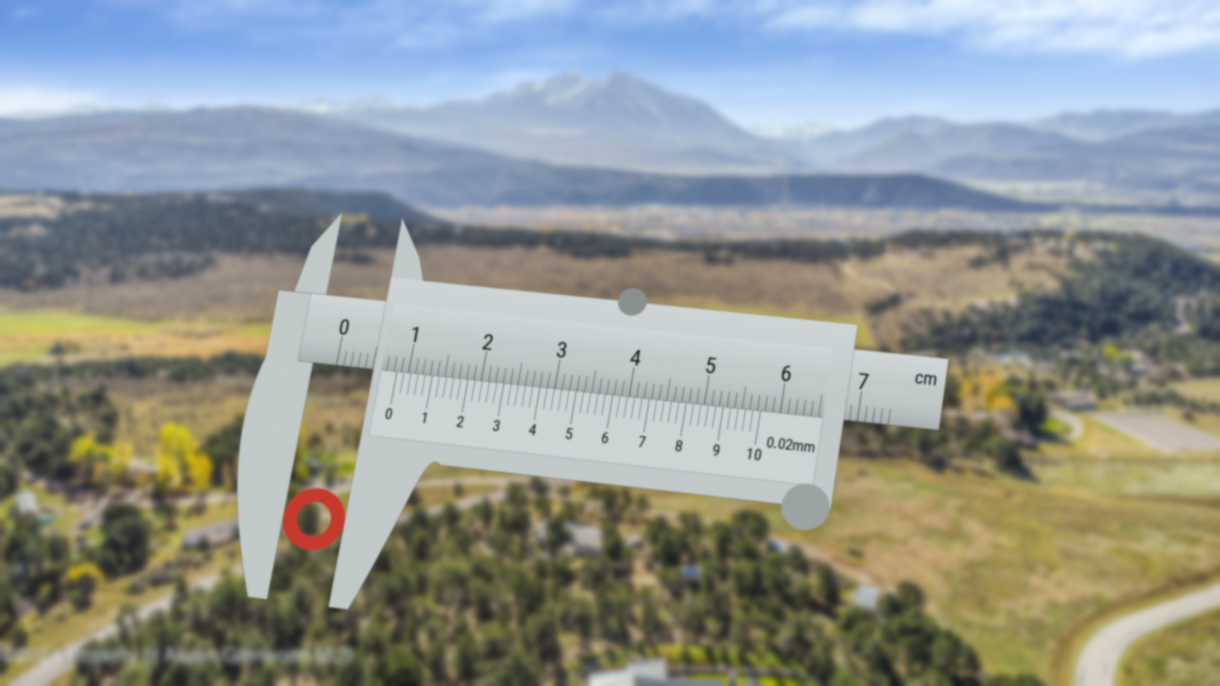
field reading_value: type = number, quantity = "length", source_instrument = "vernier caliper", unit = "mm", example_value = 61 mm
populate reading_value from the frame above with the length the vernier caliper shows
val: 8.4 mm
